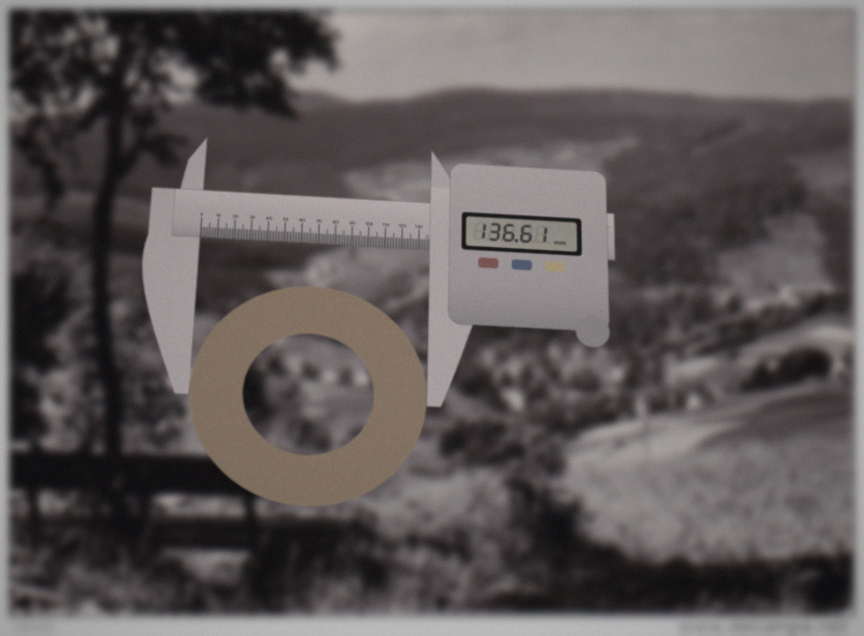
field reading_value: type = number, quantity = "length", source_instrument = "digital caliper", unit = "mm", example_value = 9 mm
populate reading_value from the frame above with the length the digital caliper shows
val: 136.61 mm
